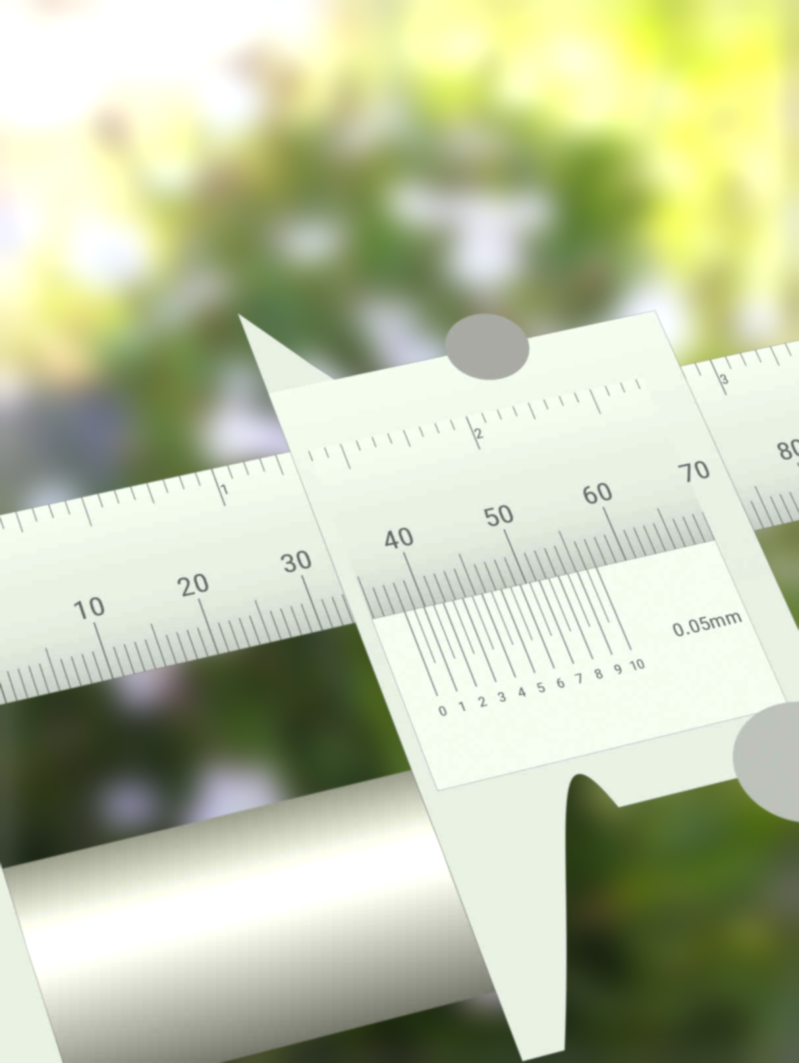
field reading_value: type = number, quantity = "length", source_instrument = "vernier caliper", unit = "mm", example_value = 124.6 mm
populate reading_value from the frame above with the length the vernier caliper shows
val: 38.0 mm
